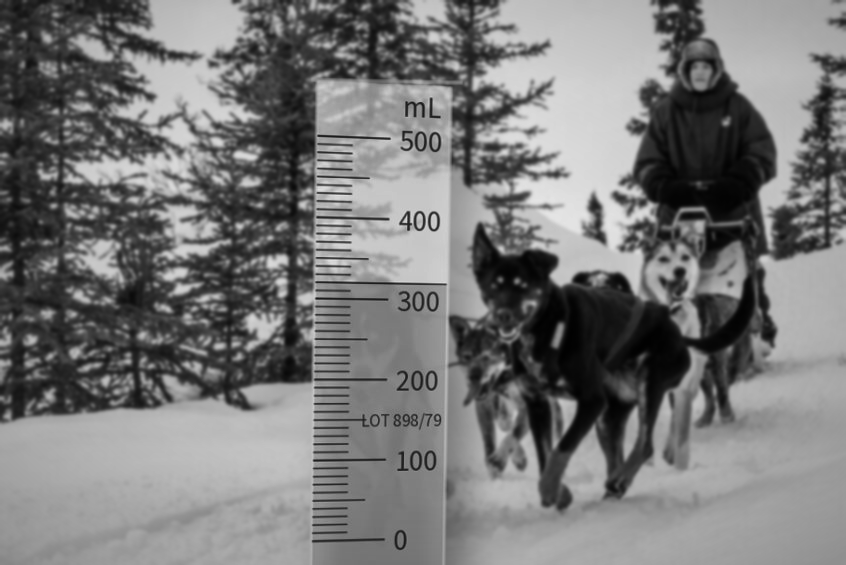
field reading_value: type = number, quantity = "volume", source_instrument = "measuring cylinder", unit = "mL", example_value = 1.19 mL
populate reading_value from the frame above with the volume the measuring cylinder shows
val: 320 mL
